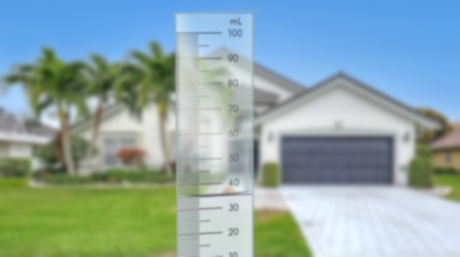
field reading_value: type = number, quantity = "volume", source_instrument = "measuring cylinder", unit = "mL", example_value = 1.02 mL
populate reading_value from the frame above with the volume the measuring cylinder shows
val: 35 mL
